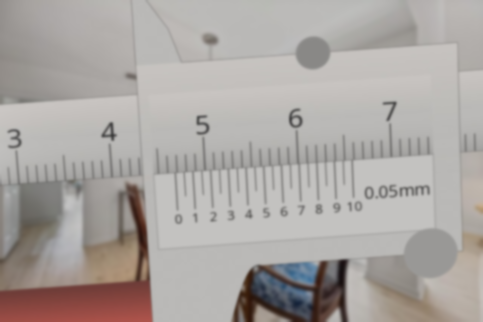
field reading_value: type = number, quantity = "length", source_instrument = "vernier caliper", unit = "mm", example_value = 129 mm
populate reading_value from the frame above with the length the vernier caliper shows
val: 46.8 mm
